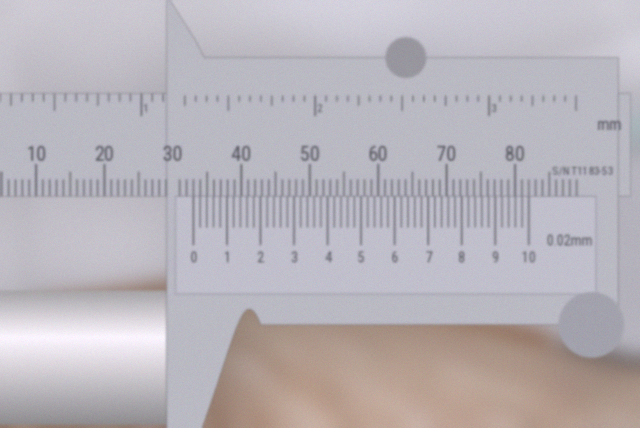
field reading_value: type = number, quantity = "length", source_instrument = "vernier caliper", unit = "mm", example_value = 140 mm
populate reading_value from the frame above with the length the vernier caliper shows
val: 33.0 mm
